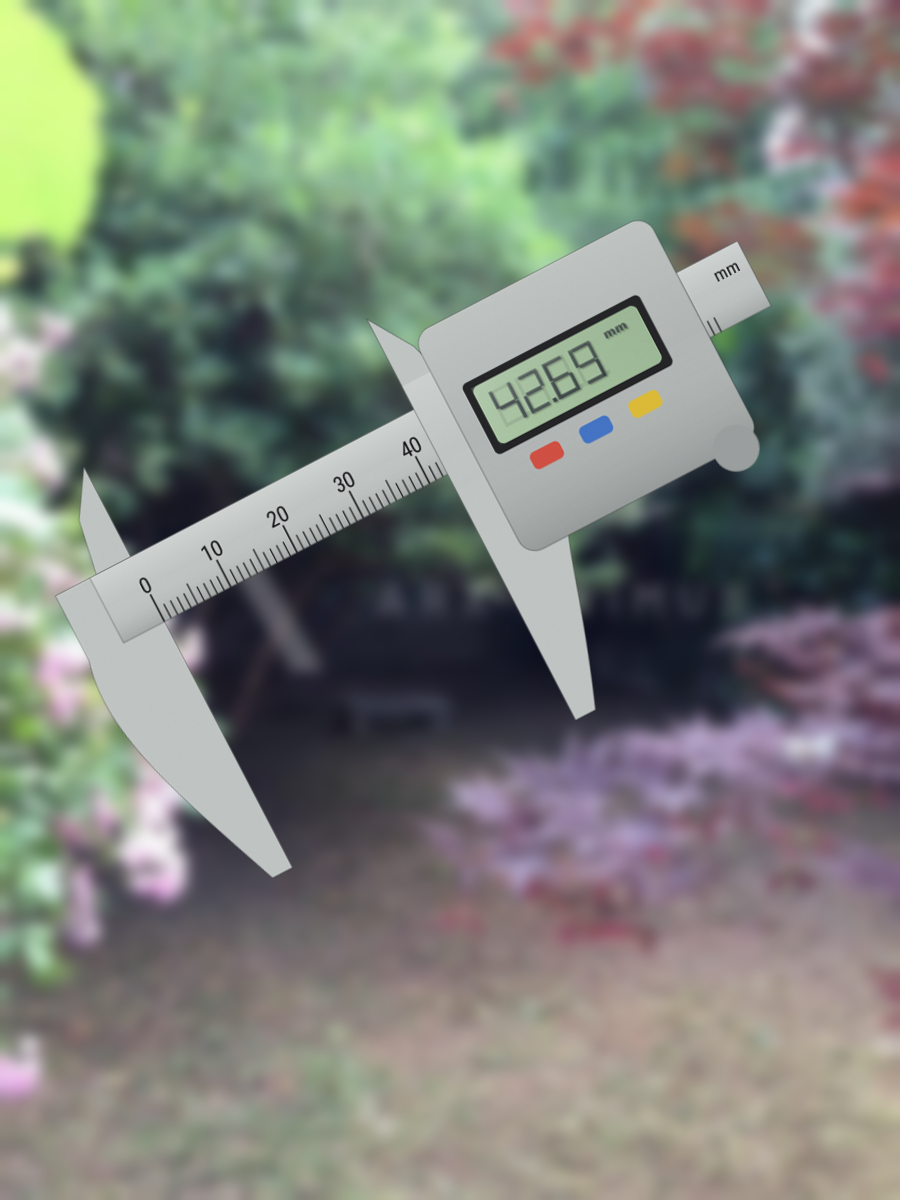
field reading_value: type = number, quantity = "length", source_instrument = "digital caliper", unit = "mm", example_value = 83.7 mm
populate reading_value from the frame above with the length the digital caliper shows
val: 42.69 mm
